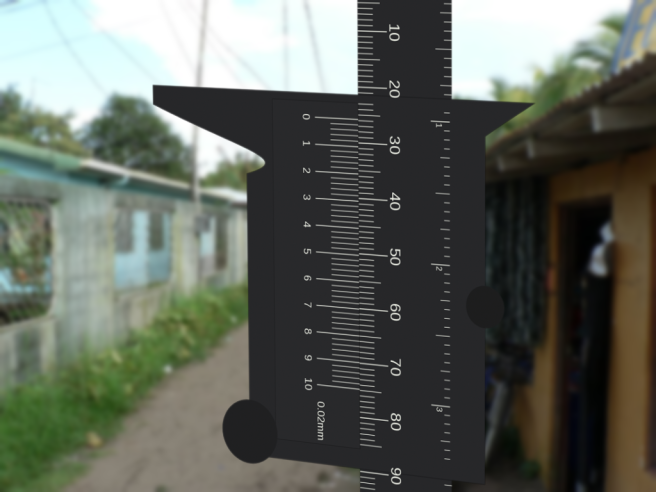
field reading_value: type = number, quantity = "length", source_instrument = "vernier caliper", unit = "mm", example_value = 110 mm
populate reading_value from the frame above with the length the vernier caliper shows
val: 25.8 mm
